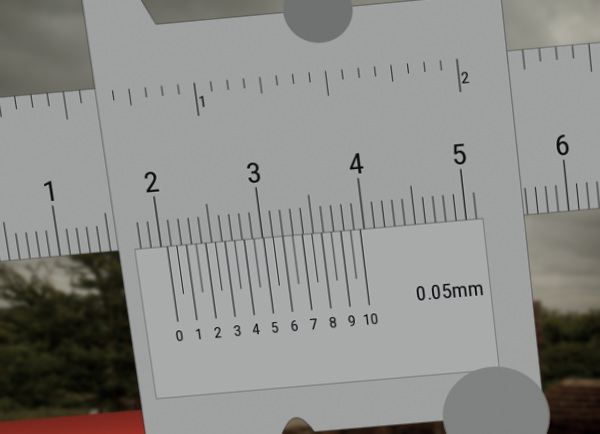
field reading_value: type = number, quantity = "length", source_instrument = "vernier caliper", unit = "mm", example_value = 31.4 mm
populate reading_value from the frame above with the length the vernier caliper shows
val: 20.6 mm
